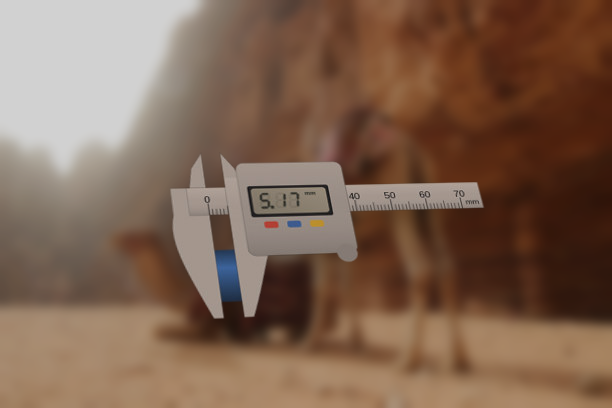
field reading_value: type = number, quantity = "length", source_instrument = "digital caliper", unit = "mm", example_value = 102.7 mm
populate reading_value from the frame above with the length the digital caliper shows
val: 5.17 mm
